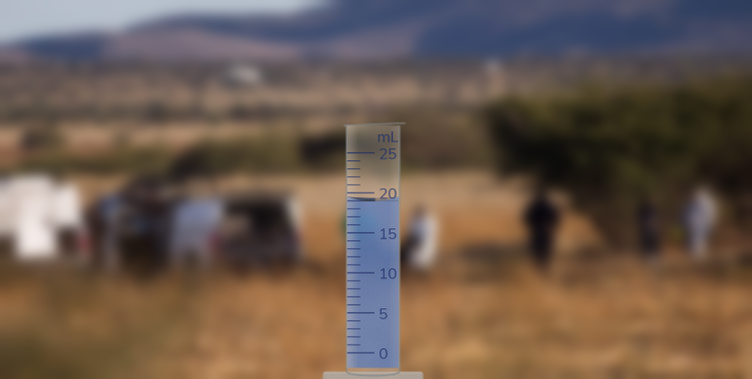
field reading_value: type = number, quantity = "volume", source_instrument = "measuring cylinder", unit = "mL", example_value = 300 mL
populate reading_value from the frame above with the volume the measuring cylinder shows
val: 19 mL
